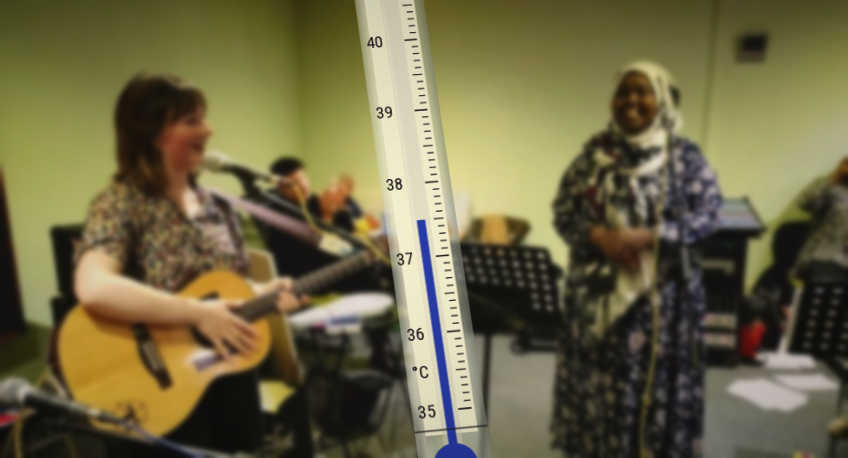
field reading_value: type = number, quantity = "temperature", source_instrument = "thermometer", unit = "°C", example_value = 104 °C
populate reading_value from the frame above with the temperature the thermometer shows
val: 37.5 °C
